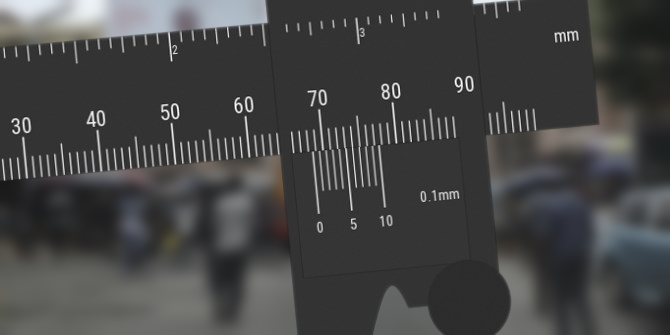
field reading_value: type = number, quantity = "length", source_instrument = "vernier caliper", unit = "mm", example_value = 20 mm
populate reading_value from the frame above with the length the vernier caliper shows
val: 68.6 mm
